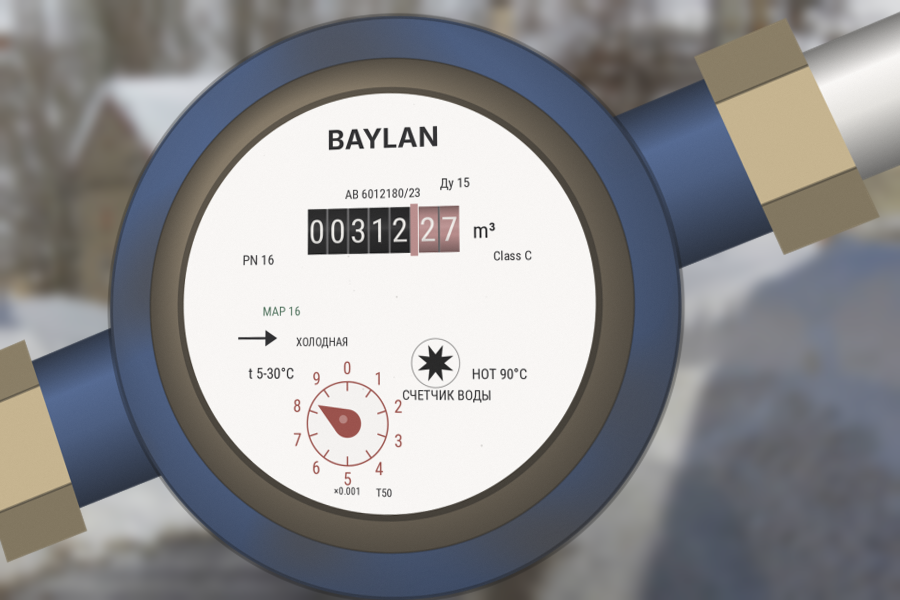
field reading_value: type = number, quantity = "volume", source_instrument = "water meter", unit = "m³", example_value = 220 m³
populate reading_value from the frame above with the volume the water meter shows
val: 312.278 m³
